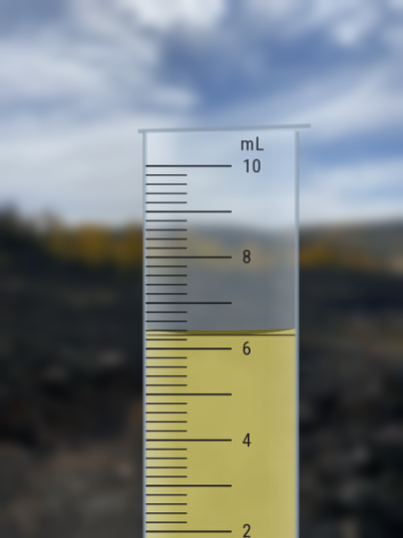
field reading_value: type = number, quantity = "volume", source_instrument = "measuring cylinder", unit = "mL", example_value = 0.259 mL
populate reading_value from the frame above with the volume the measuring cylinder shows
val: 6.3 mL
